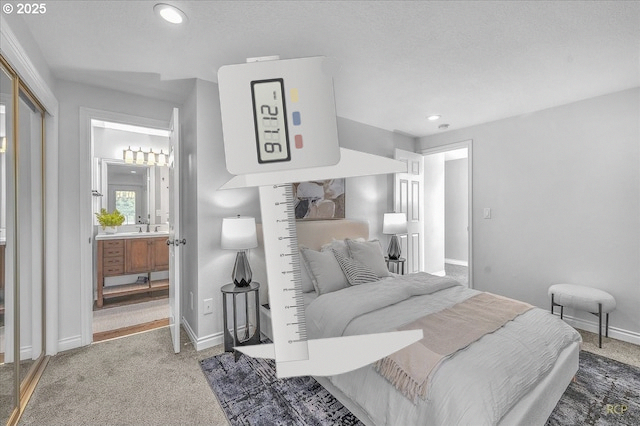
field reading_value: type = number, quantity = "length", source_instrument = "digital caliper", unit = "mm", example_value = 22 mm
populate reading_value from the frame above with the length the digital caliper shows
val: 91.12 mm
